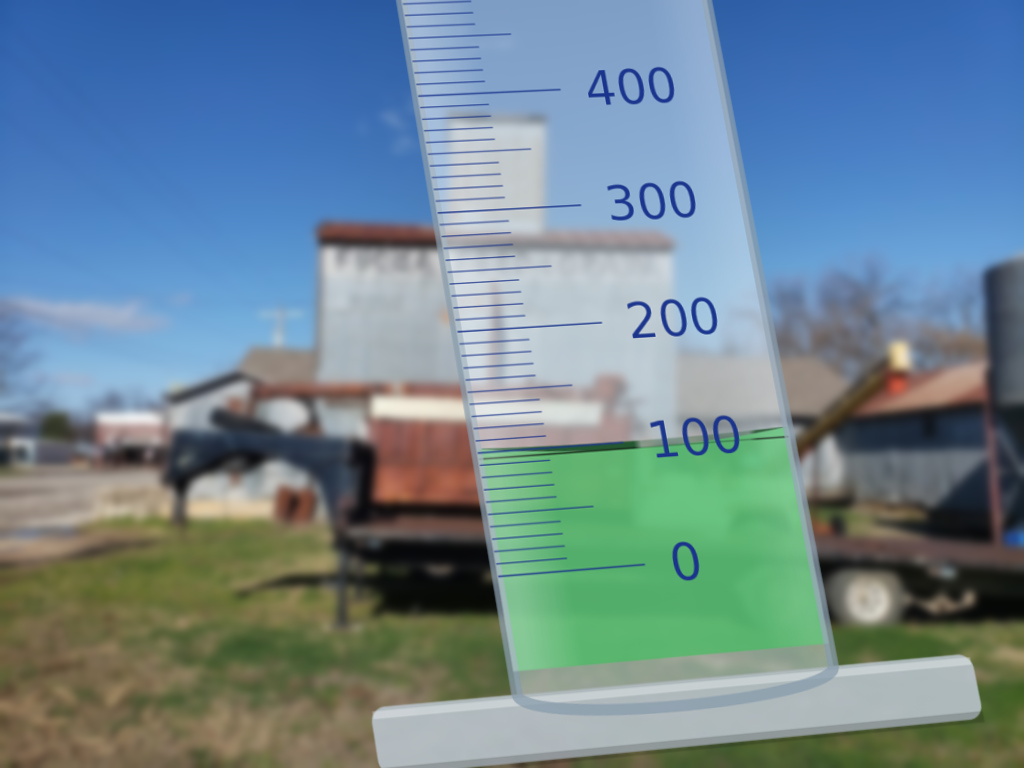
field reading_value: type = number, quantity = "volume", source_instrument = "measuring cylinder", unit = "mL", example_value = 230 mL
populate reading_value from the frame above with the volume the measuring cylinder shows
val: 95 mL
